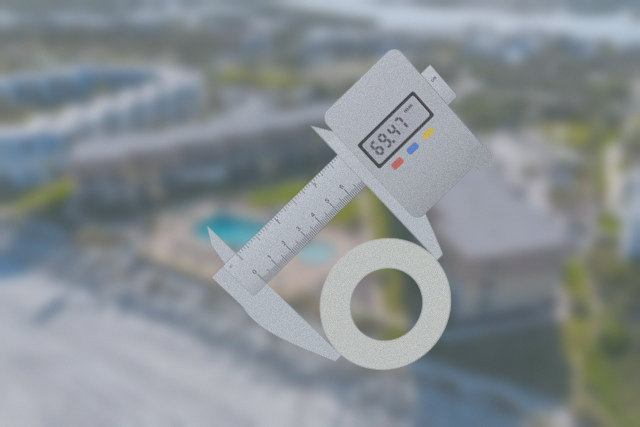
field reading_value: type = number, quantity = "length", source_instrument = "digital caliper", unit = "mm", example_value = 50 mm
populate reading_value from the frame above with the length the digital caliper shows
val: 69.47 mm
